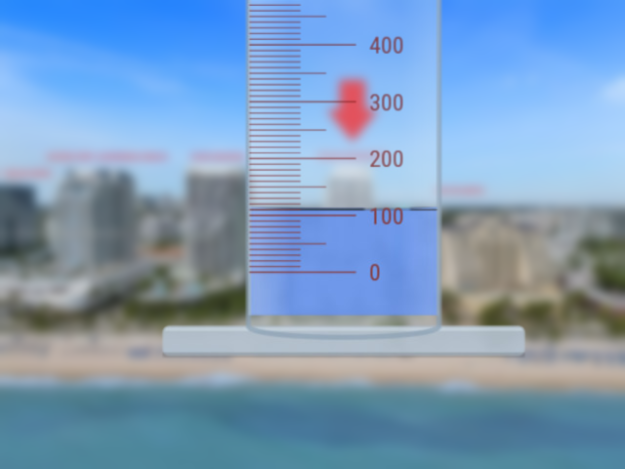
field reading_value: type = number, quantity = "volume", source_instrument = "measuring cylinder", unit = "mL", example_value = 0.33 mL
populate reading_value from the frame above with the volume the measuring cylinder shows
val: 110 mL
